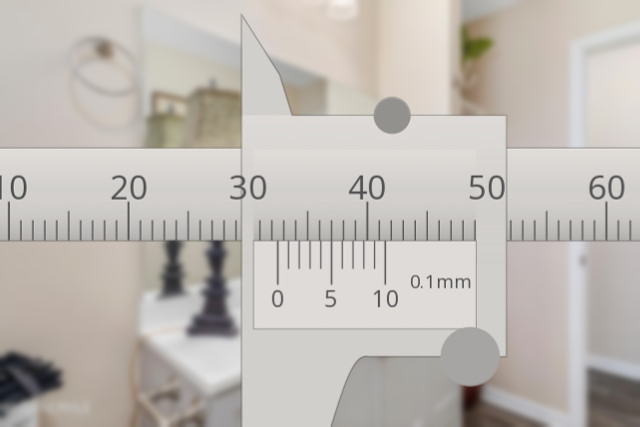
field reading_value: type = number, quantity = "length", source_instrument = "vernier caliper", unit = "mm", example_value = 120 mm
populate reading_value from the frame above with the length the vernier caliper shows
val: 32.5 mm
